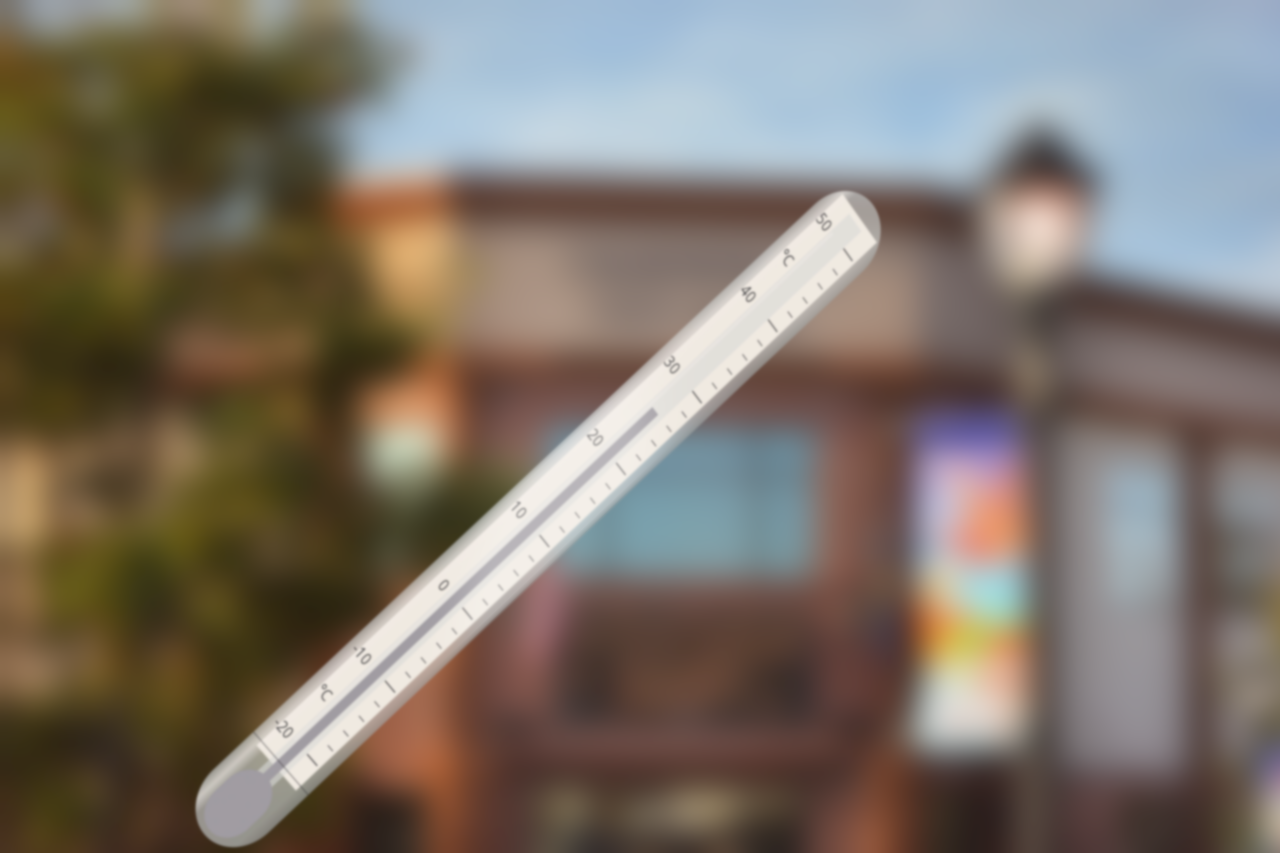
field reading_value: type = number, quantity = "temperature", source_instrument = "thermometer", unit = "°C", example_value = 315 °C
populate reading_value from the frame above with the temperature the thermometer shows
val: 26 °C
